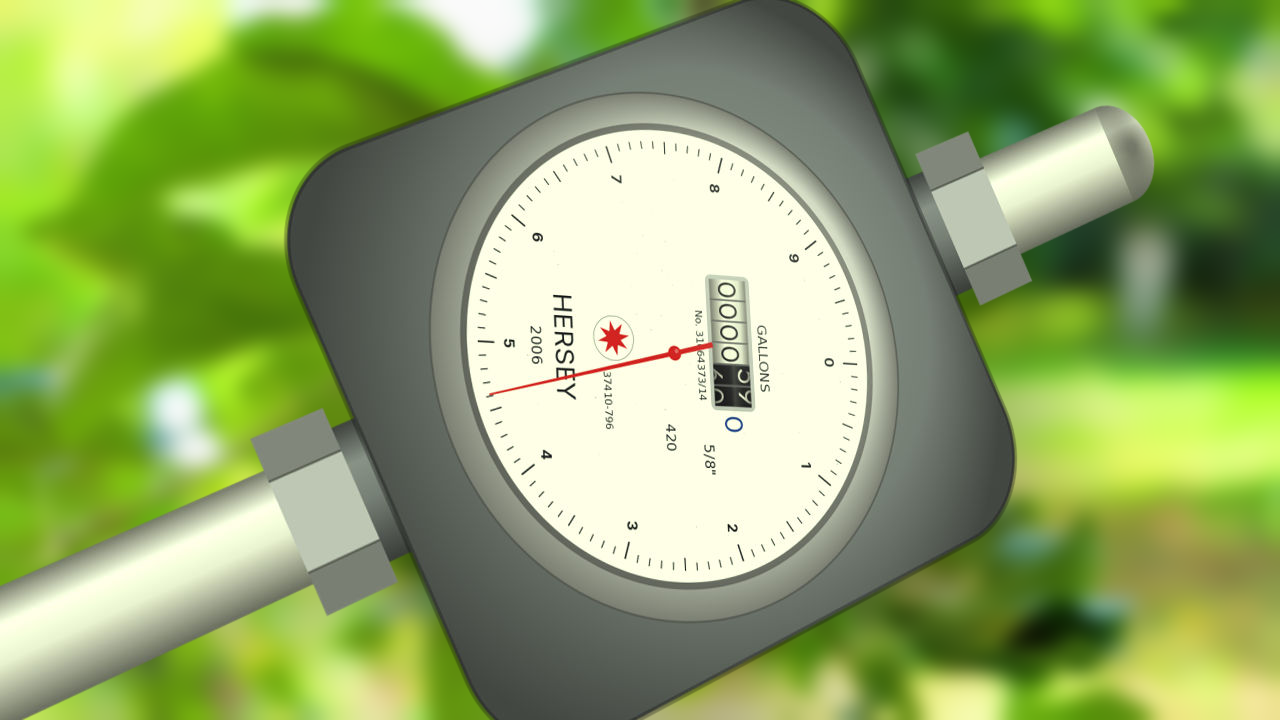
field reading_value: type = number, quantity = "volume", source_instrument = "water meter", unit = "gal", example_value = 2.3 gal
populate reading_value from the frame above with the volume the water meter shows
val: 594.6 gal
